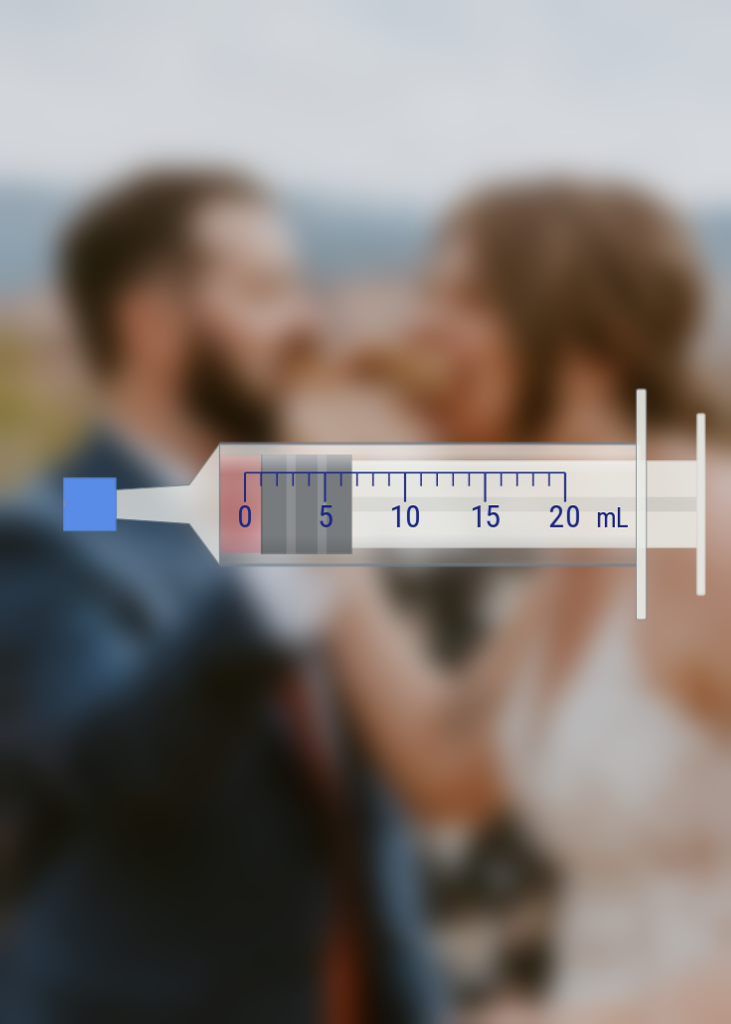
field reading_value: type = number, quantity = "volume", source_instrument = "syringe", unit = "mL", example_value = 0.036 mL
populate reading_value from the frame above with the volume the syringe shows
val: 1 mL
